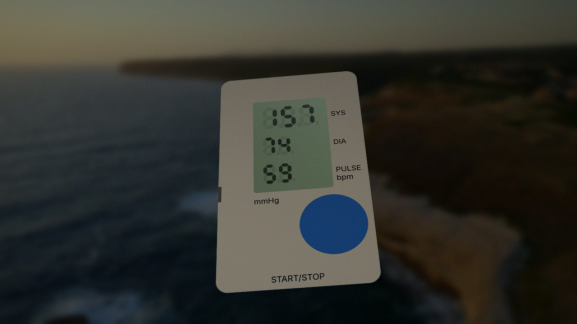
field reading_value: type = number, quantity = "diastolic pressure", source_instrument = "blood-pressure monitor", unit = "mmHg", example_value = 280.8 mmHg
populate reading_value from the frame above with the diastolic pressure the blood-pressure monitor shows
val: 74 mmHg
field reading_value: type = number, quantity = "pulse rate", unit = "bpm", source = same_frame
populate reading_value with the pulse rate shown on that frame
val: 59 bpm
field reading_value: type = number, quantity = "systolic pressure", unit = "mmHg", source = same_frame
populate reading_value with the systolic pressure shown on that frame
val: 157 mmHg
